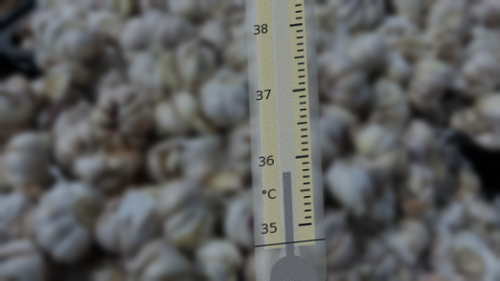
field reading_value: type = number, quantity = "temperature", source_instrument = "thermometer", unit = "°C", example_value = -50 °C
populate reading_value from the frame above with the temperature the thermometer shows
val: 35.8 °C
